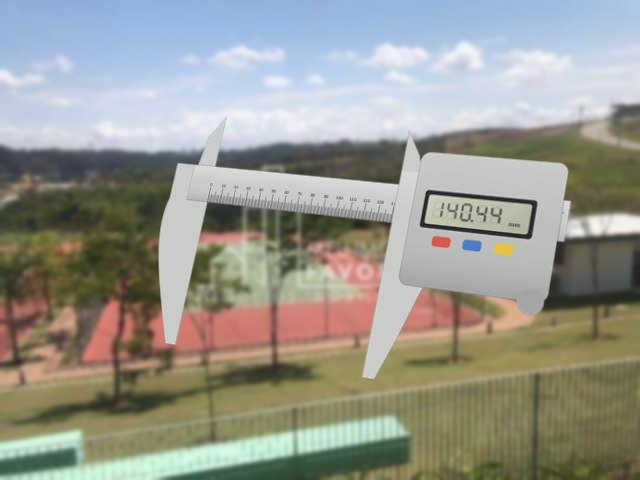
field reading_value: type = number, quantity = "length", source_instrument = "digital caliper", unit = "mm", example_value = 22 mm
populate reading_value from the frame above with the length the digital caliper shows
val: 140.44 mm
